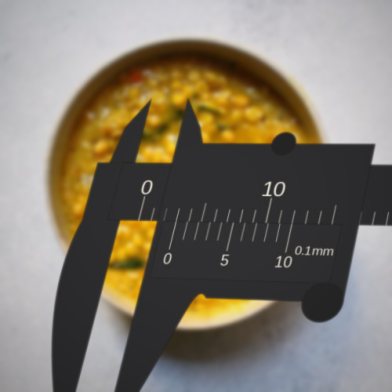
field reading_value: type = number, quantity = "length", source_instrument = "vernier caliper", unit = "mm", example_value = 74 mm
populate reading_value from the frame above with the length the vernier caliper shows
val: 3.0 mm
